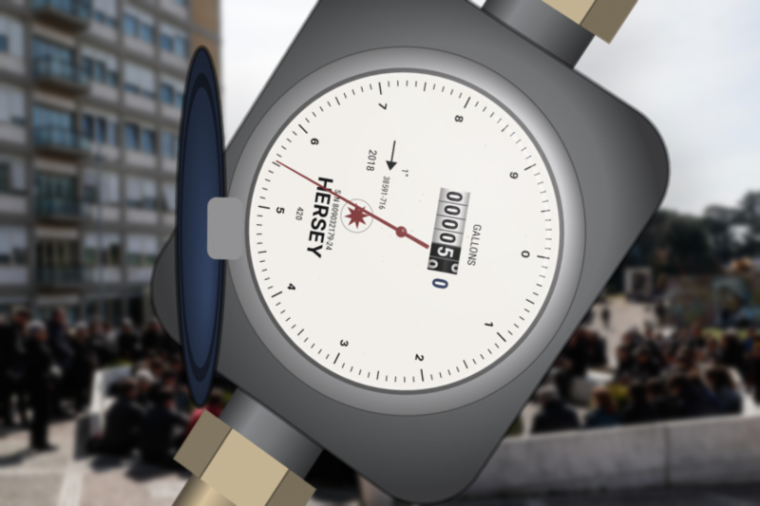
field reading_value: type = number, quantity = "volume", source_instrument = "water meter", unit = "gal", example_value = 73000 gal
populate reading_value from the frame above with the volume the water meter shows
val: 585.5 gal
